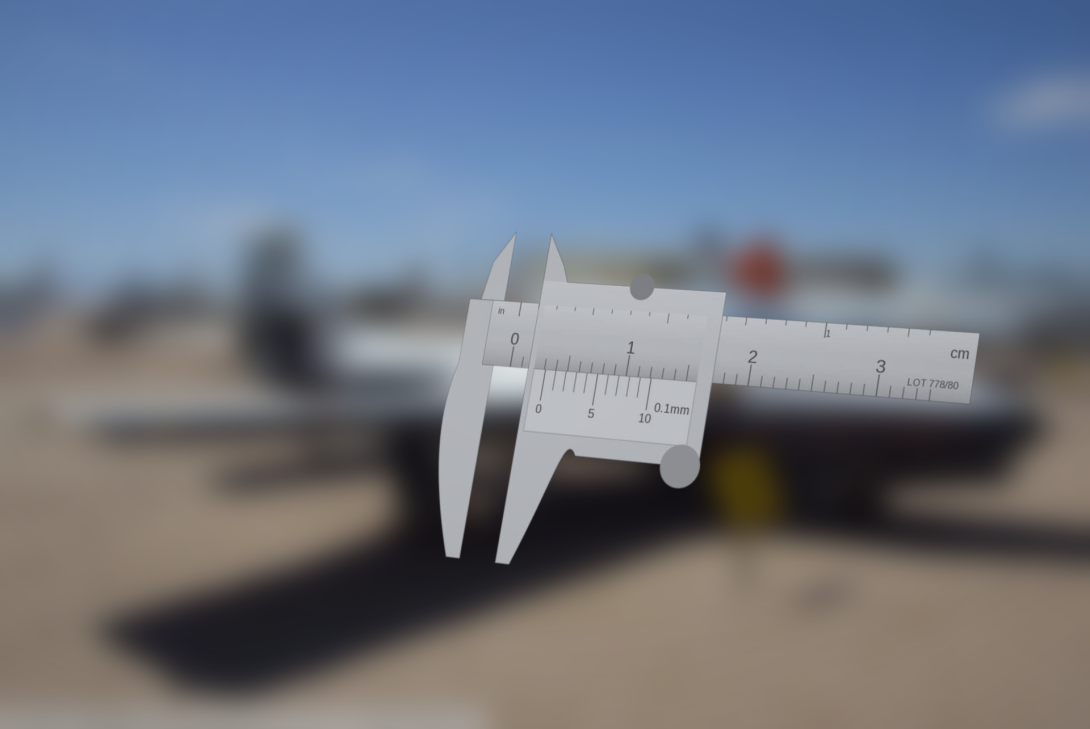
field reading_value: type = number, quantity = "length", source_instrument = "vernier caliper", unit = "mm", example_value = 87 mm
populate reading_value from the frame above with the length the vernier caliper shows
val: 3.1 mm
